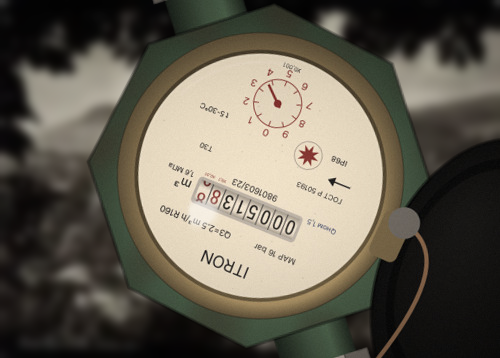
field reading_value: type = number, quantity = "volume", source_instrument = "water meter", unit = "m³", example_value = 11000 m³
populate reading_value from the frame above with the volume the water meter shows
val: 513.883 m³
